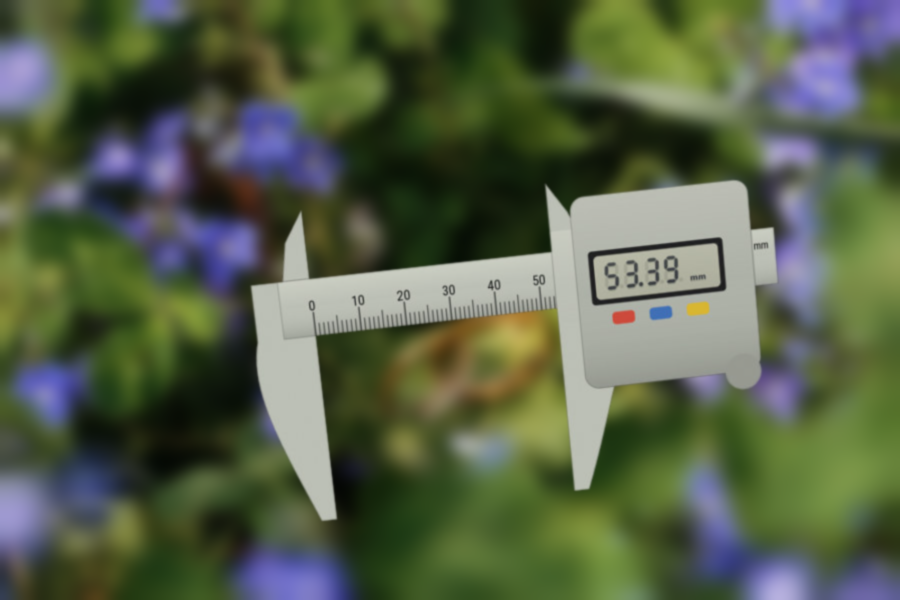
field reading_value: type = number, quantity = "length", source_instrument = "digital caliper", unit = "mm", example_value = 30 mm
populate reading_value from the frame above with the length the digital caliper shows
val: 53.39 mm
